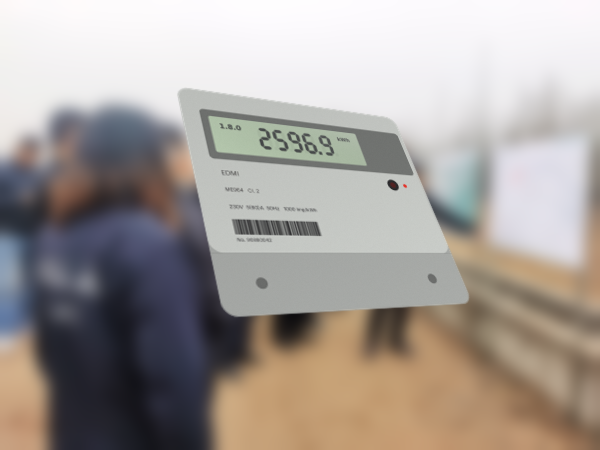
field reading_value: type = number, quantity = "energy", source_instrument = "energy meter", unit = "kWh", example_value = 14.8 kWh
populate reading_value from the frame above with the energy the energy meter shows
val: 2596.9 kWh
